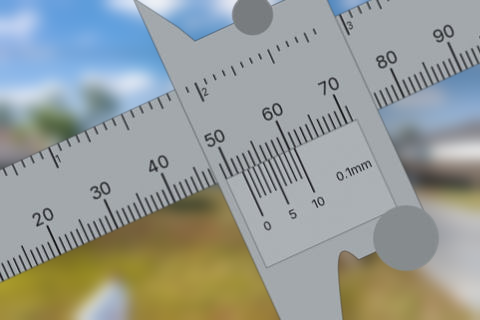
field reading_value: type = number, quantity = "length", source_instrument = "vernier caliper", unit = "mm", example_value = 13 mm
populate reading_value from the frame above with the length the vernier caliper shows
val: 51.8 mm
